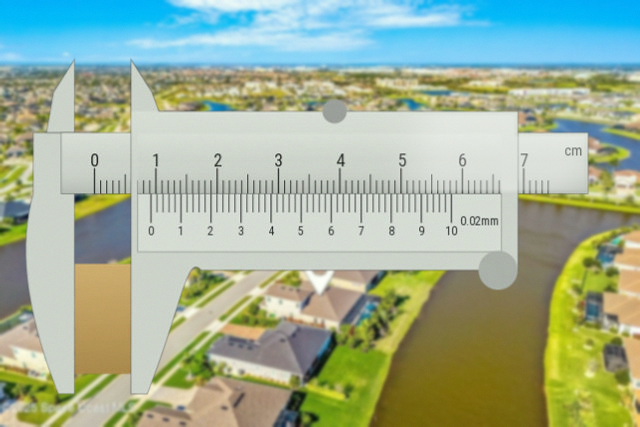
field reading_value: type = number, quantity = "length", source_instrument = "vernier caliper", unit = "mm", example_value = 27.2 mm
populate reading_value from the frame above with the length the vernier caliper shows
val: 9.2 mm
